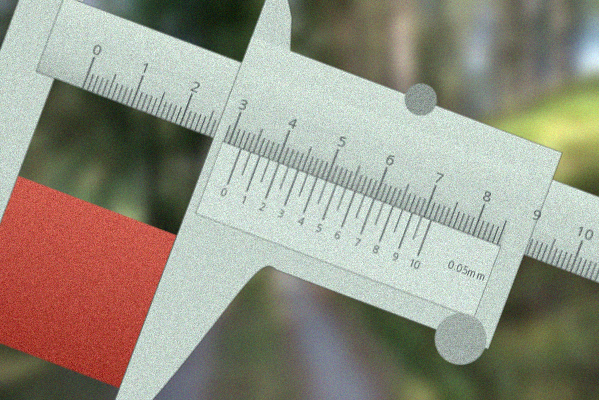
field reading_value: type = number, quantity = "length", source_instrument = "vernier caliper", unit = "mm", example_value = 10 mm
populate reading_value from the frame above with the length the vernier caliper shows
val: 32.5 mm
